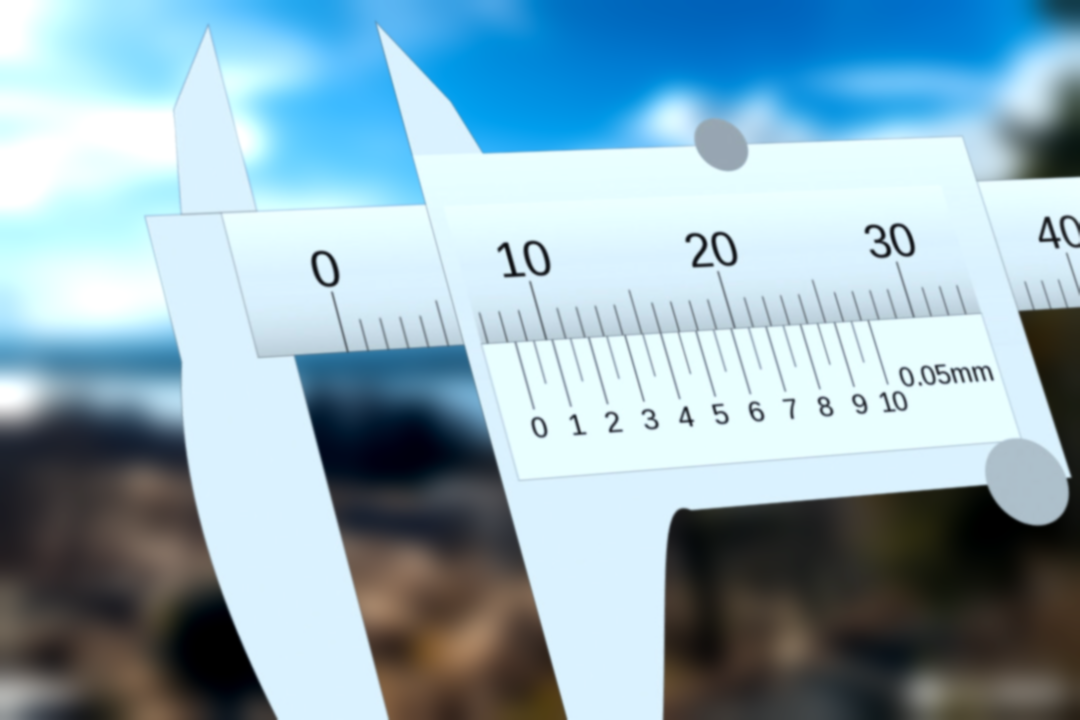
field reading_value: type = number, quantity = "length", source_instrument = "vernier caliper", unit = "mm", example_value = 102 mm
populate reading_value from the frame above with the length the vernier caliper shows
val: 8.4 mm
